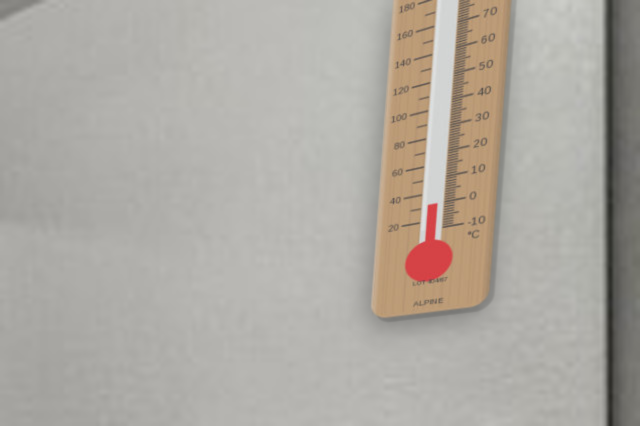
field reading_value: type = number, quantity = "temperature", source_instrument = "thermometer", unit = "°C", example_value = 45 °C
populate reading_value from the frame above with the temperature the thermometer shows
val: 0 °C
